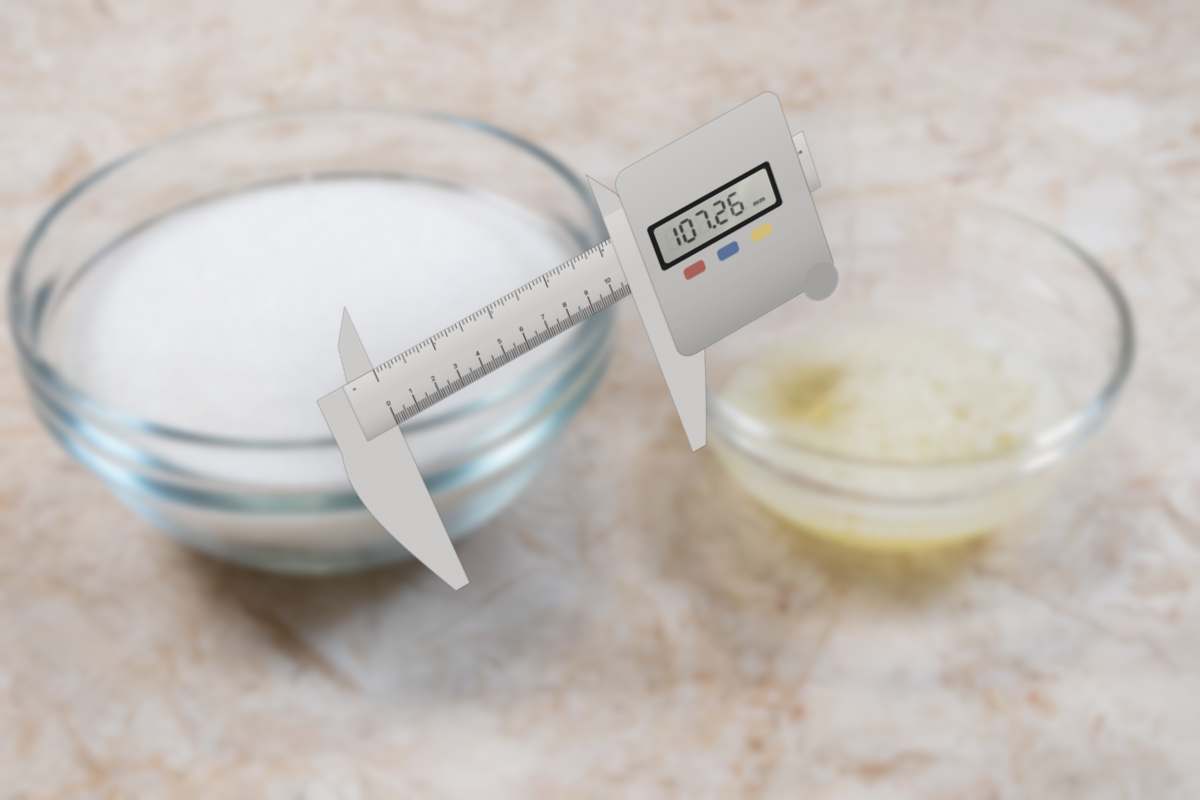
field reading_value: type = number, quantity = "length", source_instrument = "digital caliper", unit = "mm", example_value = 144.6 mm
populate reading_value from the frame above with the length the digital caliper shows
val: 107.26 mm
